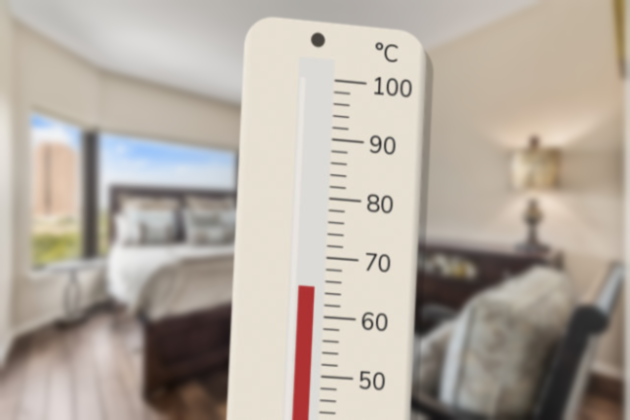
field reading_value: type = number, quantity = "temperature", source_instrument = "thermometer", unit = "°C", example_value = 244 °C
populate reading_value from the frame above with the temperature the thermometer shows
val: 65 °C
